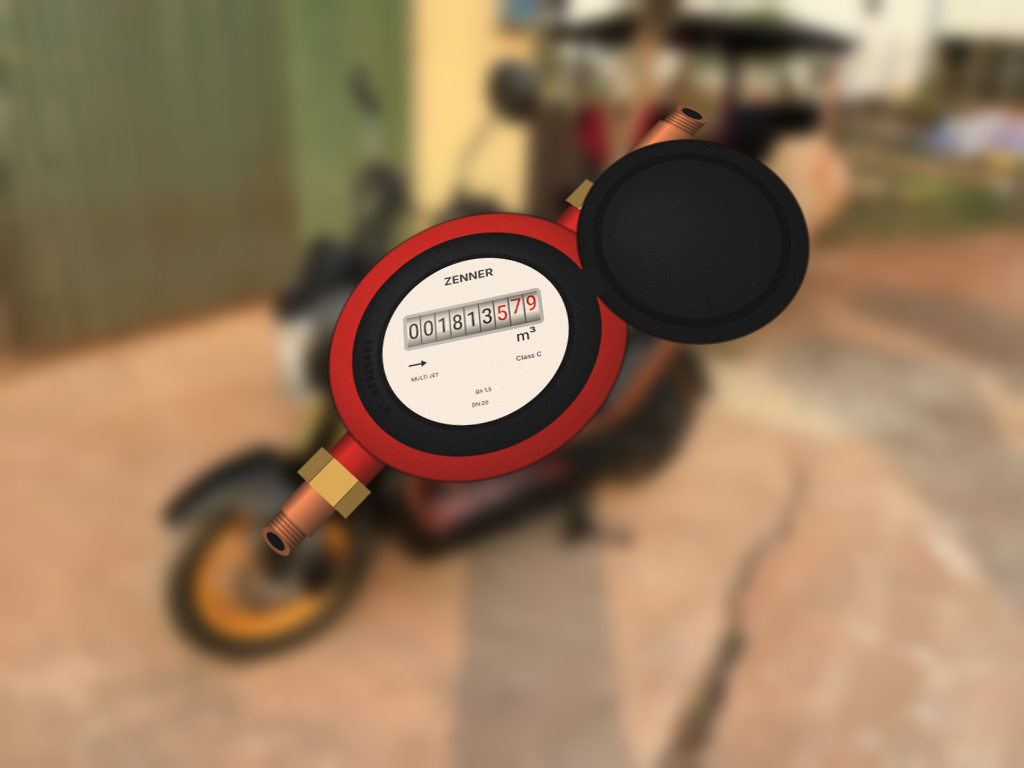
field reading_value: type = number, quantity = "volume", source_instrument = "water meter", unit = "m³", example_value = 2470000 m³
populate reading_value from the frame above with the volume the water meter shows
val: 1813.579 m³
